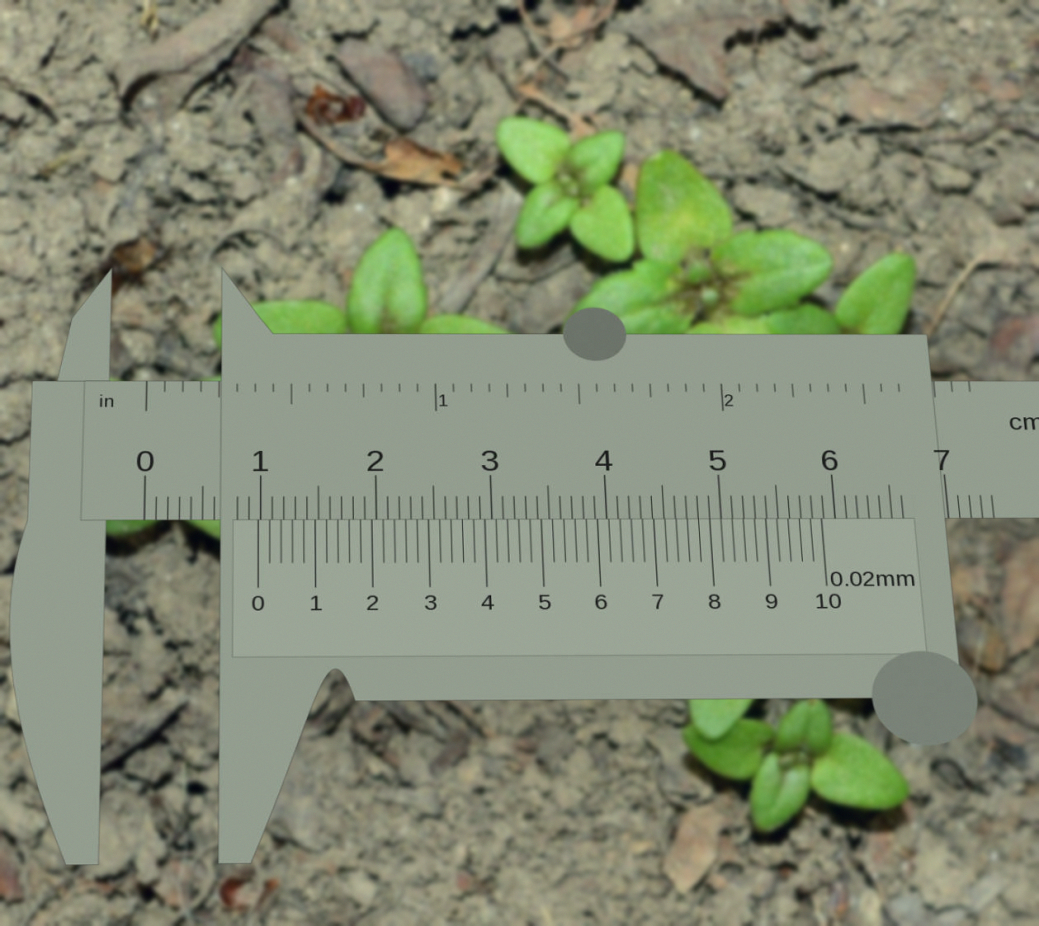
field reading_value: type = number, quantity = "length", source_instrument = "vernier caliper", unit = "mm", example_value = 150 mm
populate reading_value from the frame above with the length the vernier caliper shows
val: 9.8 mm
